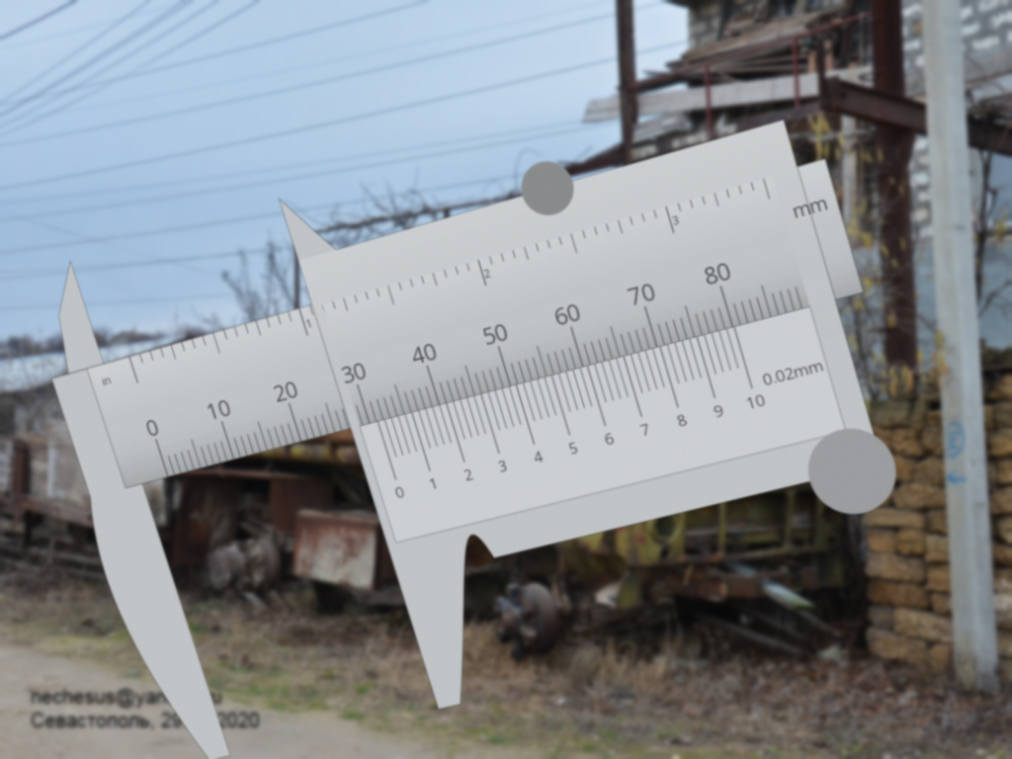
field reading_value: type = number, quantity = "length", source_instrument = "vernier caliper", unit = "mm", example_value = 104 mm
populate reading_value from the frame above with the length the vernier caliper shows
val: 31.2 mm
